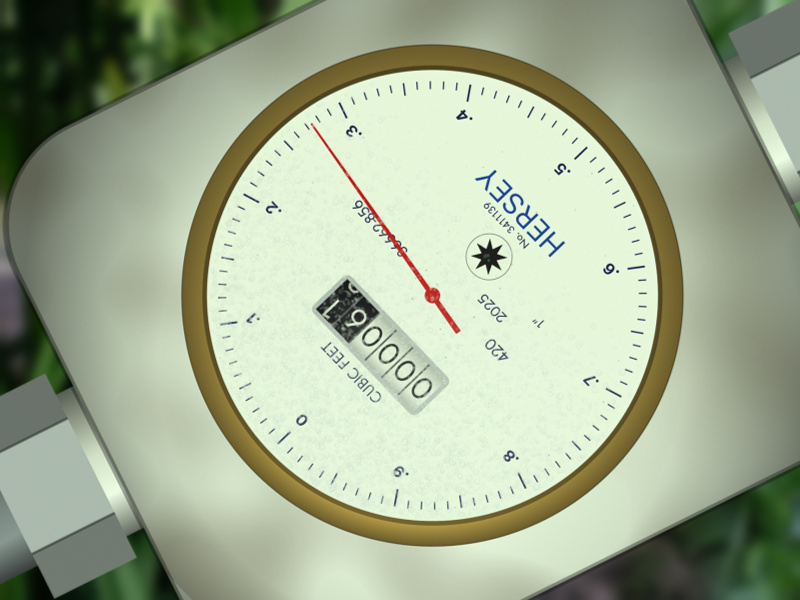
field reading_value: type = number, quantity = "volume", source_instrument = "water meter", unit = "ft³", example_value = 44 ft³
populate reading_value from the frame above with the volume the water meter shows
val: 61.27 ft³
